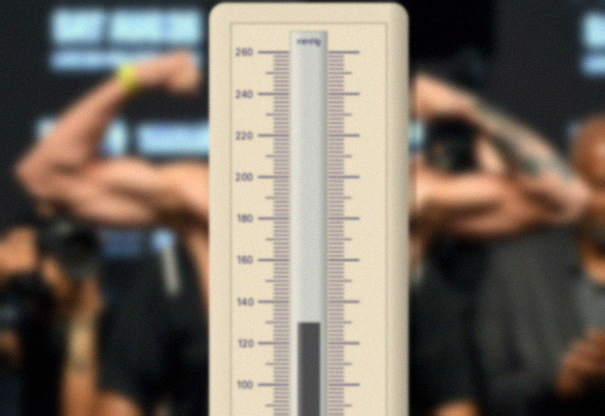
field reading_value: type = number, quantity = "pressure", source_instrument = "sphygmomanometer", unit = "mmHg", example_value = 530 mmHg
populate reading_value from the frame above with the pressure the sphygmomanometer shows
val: 130 mmHg
